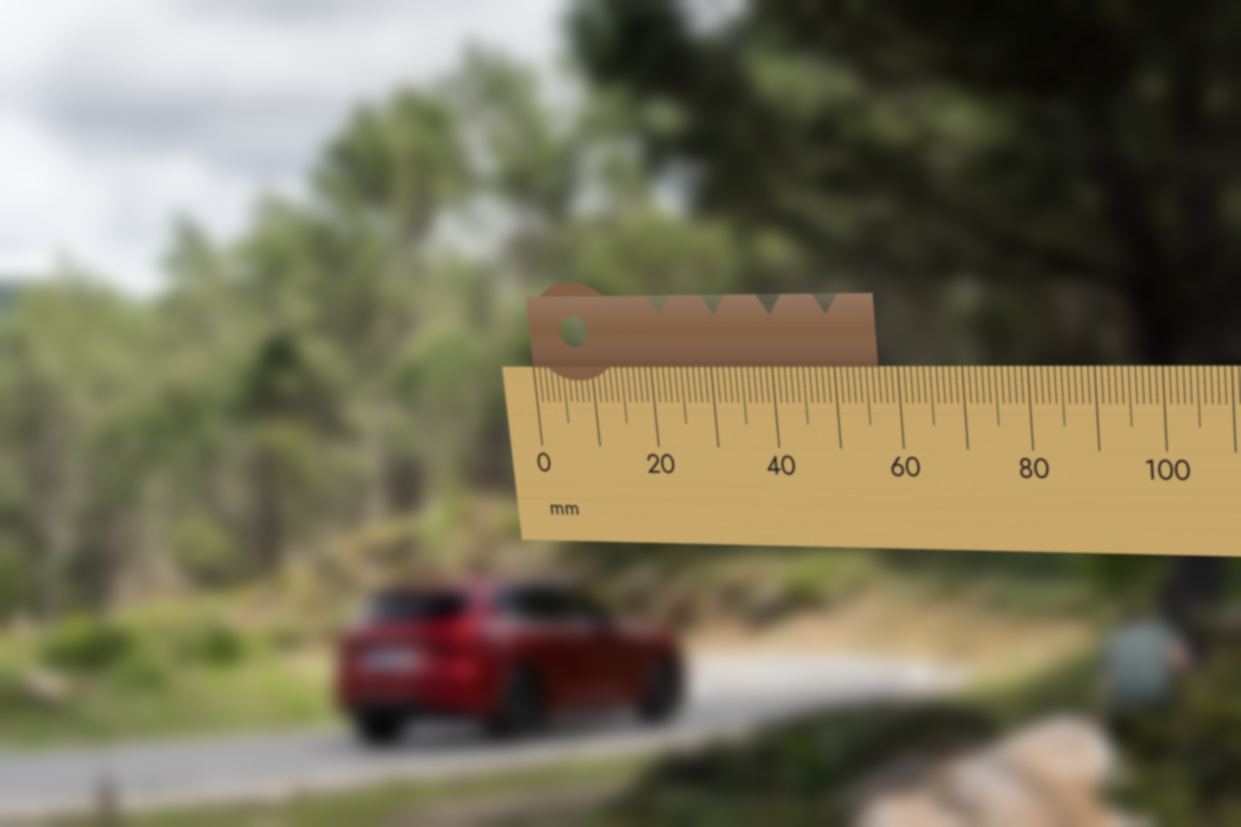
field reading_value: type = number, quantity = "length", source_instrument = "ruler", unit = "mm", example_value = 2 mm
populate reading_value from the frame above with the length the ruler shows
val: 57 mm
